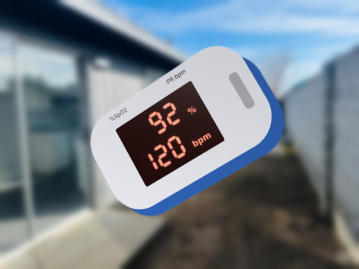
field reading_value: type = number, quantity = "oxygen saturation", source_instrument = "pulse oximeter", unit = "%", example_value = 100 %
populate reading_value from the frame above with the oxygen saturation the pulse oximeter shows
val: 92 %
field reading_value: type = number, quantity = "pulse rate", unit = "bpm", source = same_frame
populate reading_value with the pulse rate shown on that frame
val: 120 bpm
